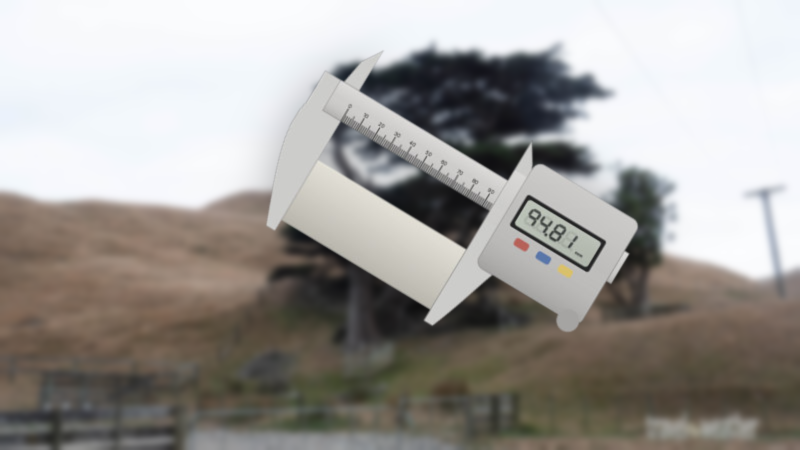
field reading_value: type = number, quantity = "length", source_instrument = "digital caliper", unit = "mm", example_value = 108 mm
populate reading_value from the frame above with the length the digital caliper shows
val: 94.81 mm
